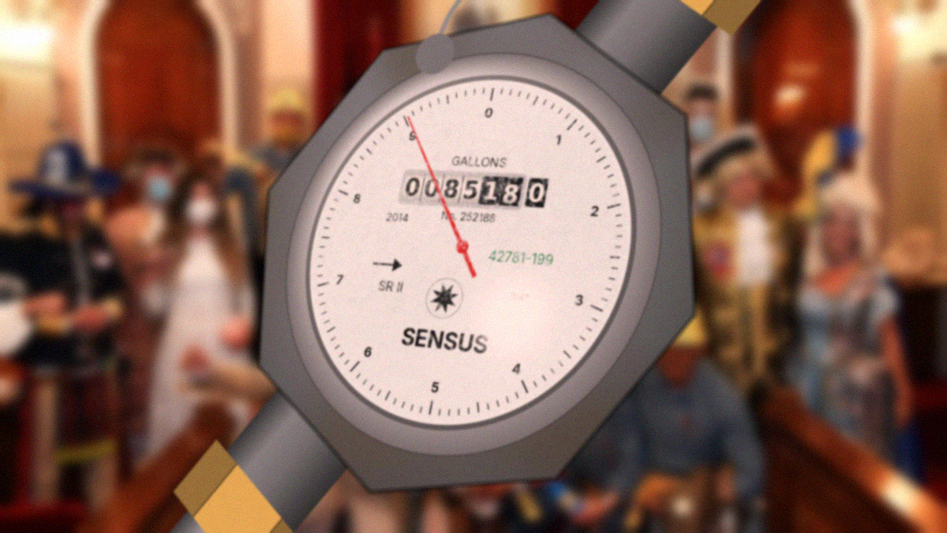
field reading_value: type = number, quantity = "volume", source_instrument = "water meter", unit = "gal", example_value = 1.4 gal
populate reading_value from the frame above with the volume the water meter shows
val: 85179.0 gal
